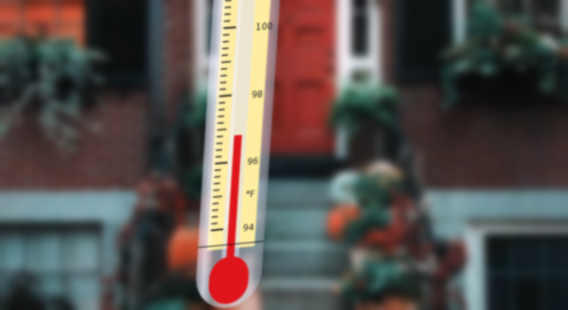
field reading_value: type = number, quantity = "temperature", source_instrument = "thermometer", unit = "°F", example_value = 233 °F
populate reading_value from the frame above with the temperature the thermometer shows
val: 96.8 °F
